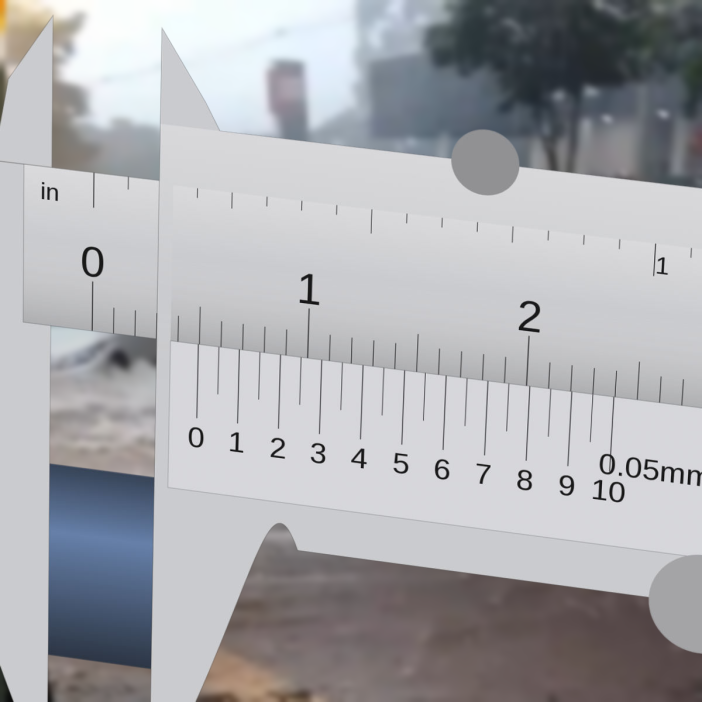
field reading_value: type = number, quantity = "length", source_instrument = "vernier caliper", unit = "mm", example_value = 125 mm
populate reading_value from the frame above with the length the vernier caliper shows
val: 4.95 mm
